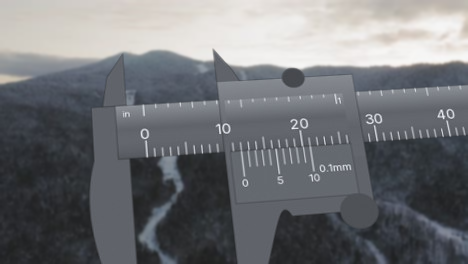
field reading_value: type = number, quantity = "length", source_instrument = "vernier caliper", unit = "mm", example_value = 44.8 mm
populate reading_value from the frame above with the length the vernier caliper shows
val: 12.0 mm
